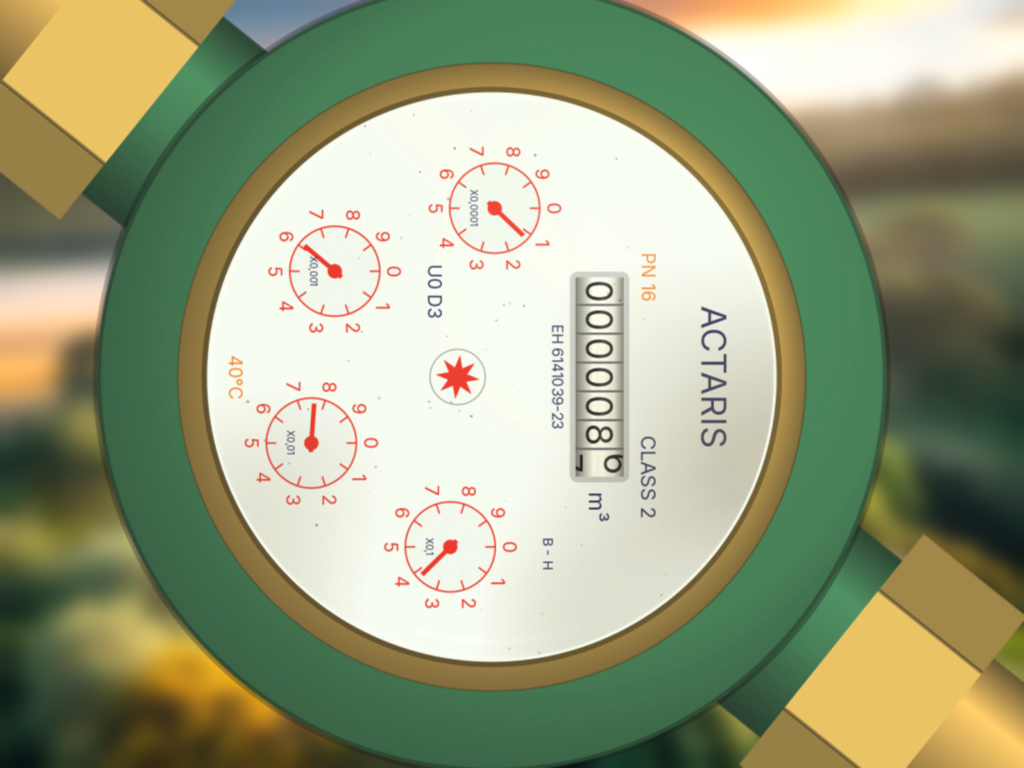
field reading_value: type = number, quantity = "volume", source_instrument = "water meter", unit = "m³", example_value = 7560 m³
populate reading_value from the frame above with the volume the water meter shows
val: 86.3761 m³
